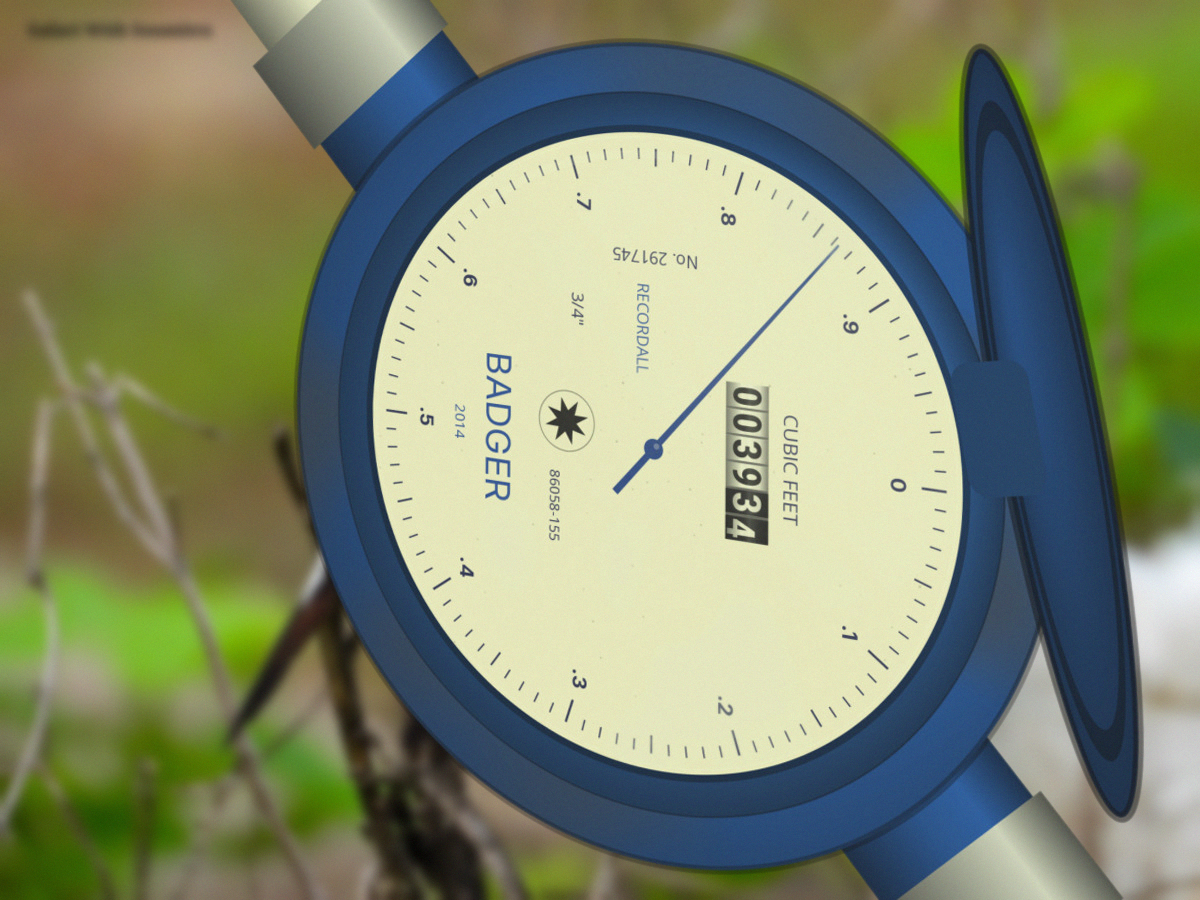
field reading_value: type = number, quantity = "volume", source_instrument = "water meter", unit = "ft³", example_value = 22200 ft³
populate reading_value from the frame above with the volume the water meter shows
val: 3933.86 ft³
